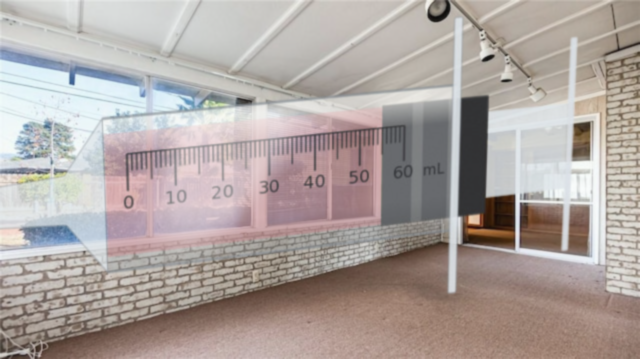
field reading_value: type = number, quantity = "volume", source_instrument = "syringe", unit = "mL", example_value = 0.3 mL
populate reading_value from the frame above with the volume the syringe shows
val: 55 mL
